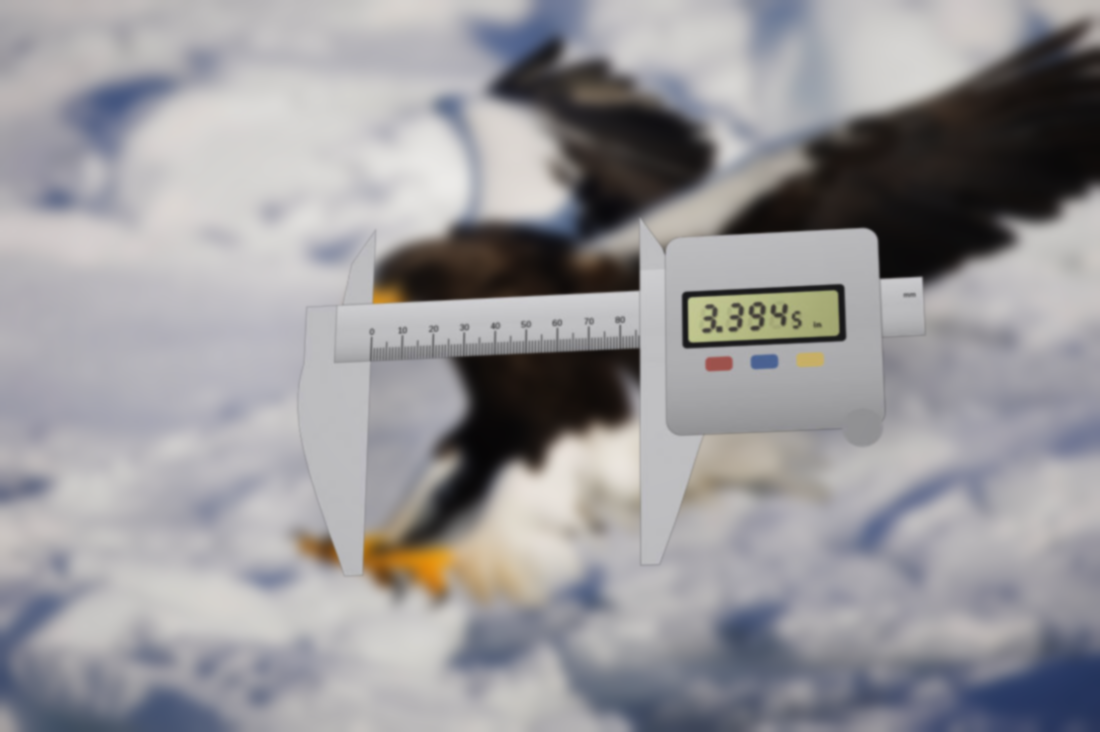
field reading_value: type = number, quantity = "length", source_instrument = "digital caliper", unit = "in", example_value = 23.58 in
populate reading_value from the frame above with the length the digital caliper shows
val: 3.3945 in
